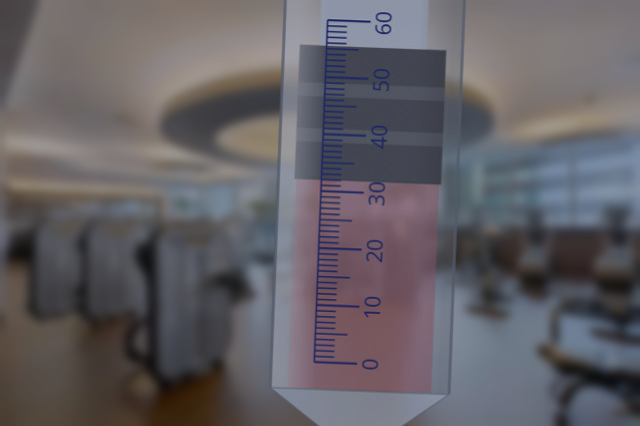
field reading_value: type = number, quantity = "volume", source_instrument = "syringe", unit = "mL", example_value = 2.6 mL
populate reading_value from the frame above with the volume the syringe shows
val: 32 mL
